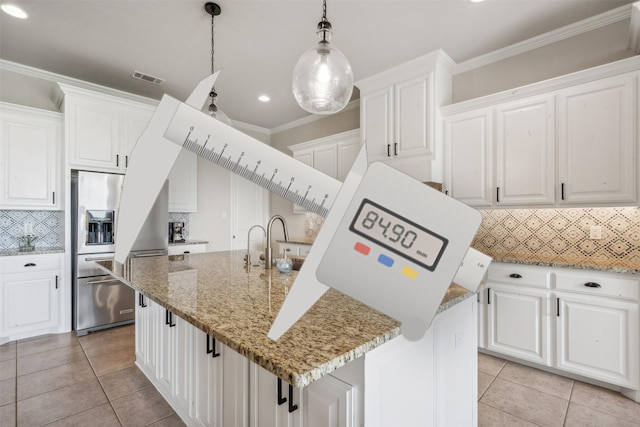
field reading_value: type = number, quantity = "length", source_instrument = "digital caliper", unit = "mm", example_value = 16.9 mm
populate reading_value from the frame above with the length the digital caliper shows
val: 84.90 mm
